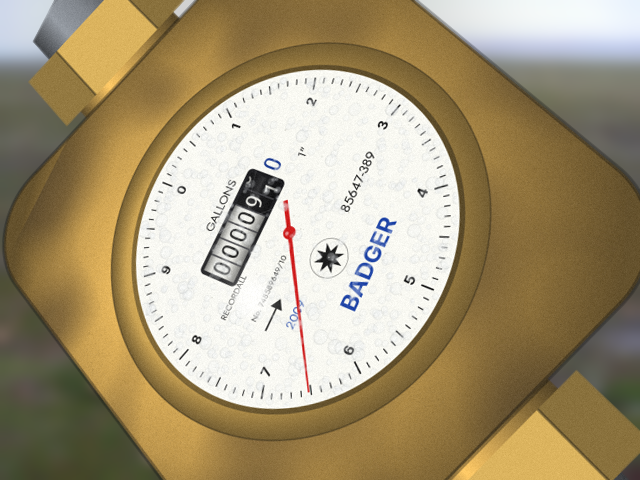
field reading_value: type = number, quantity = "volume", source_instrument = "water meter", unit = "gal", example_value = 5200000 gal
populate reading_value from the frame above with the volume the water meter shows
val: 906.5 gal
